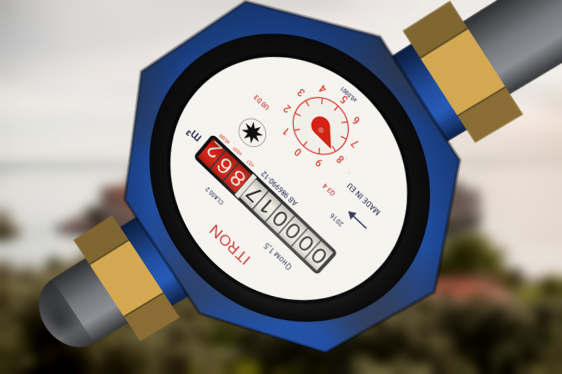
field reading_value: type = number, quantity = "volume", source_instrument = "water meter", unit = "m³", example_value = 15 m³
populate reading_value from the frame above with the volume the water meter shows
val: 17.8618 m³
